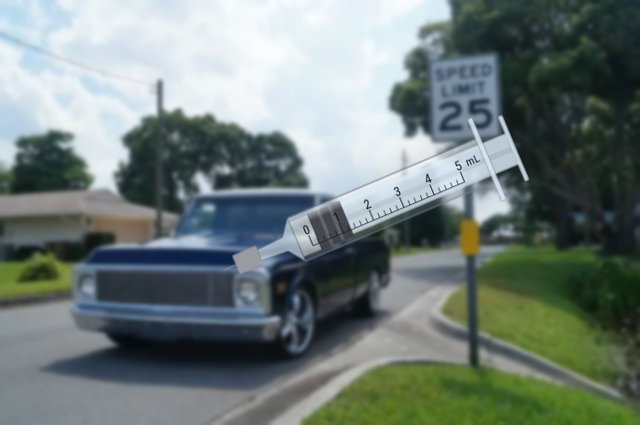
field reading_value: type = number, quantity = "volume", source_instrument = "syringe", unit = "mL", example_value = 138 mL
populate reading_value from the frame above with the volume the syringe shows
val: 0.2 mL
